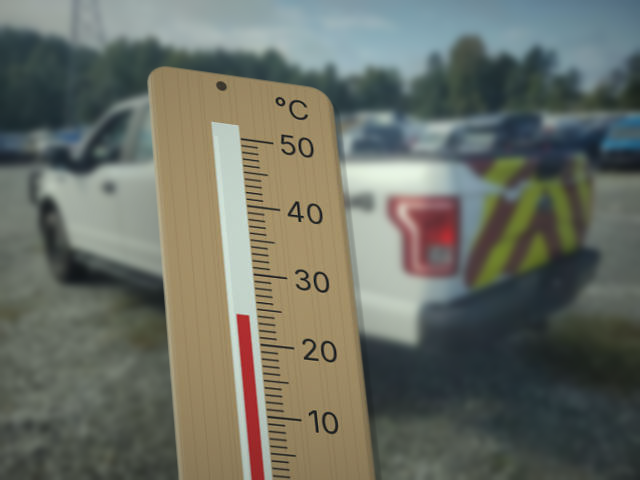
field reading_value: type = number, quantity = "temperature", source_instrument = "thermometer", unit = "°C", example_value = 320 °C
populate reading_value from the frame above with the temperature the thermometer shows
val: 24 °C
